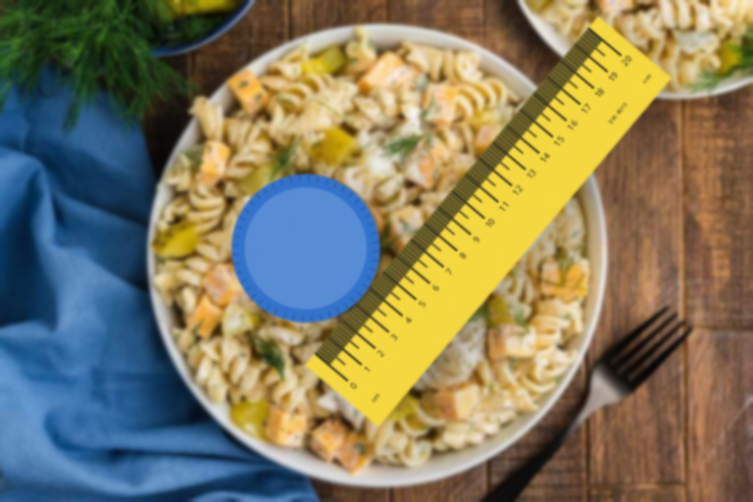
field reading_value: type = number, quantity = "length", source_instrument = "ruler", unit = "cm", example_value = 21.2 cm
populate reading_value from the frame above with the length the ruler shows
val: 7 cm
